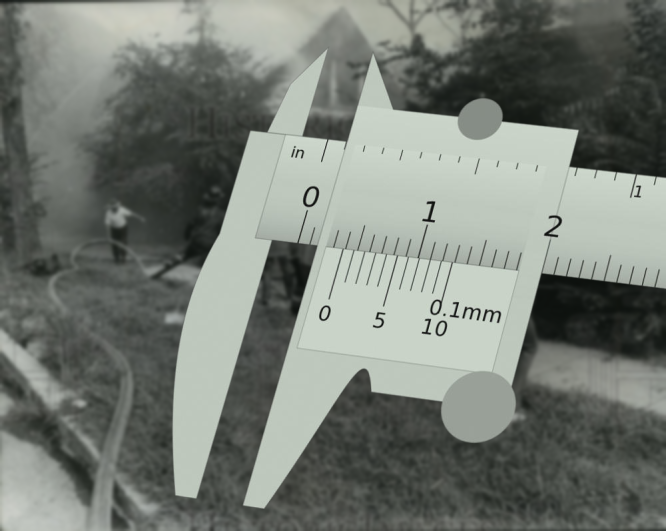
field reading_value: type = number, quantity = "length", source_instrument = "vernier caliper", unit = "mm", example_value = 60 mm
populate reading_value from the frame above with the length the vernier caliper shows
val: 3.8 mm
